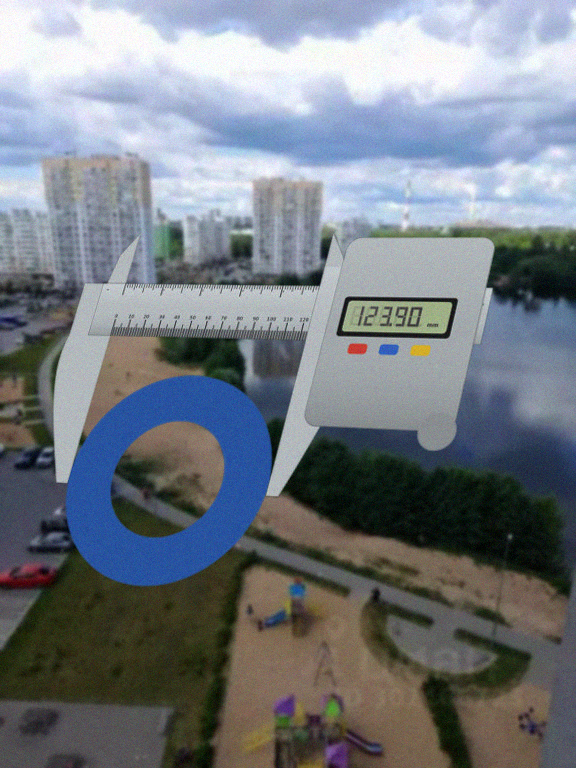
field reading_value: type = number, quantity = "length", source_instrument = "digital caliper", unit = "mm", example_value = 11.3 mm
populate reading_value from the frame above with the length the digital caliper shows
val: 123.90 mm
